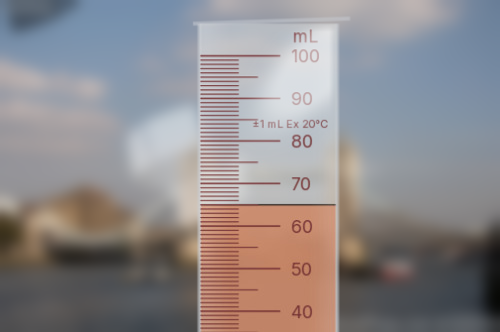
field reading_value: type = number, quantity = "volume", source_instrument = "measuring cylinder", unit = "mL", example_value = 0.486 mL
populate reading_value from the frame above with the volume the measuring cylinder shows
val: 65 mL
